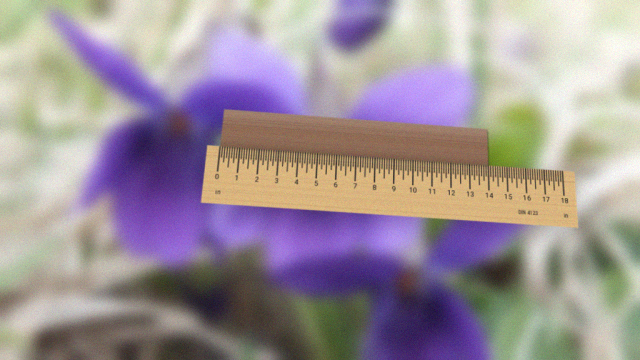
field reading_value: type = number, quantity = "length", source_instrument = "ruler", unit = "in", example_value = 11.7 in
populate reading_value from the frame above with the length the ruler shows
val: 14 in
